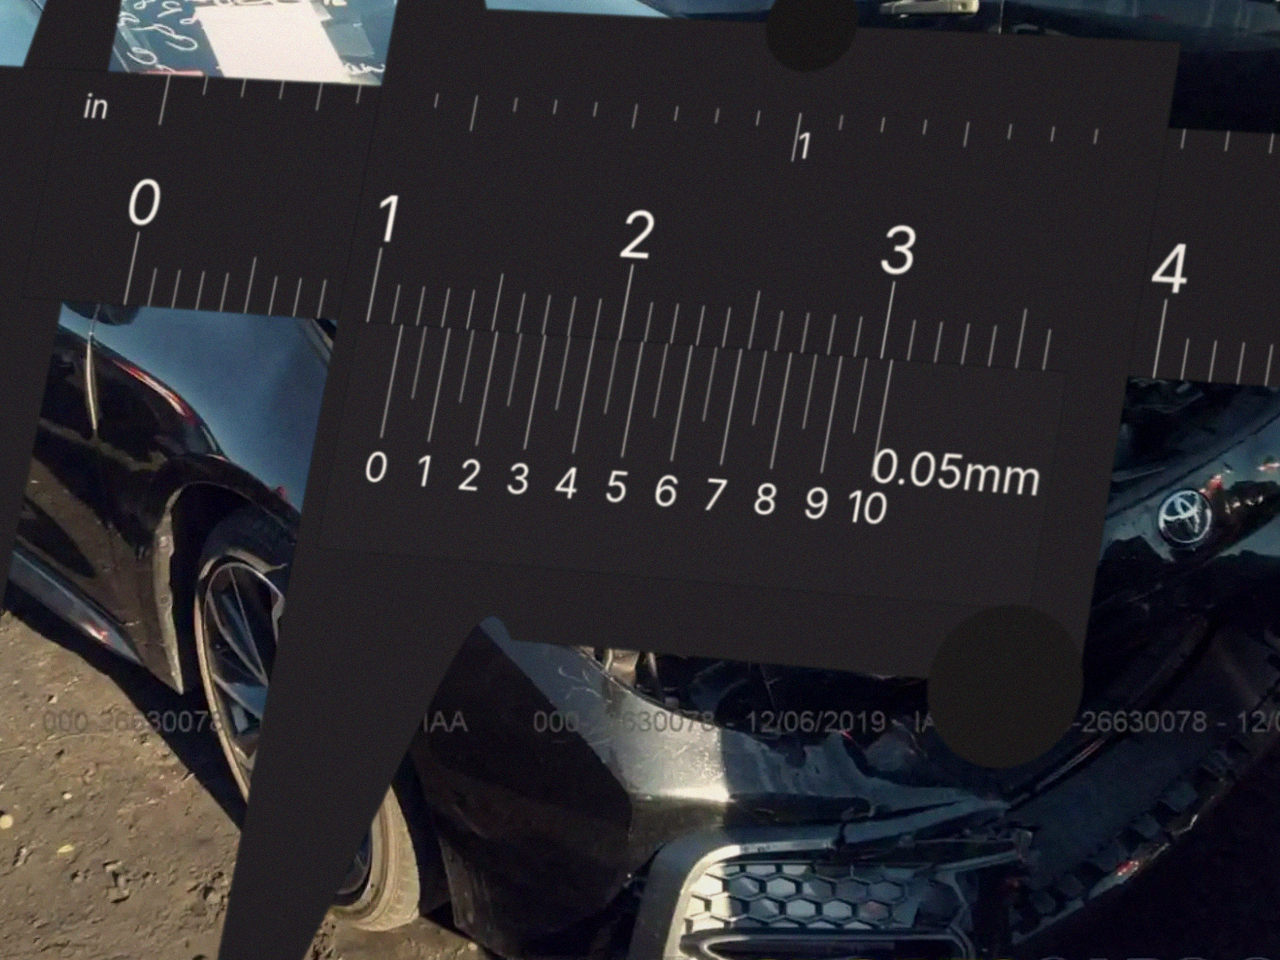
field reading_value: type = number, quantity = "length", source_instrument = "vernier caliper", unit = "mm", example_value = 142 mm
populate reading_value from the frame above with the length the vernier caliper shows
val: 11.4 mm
